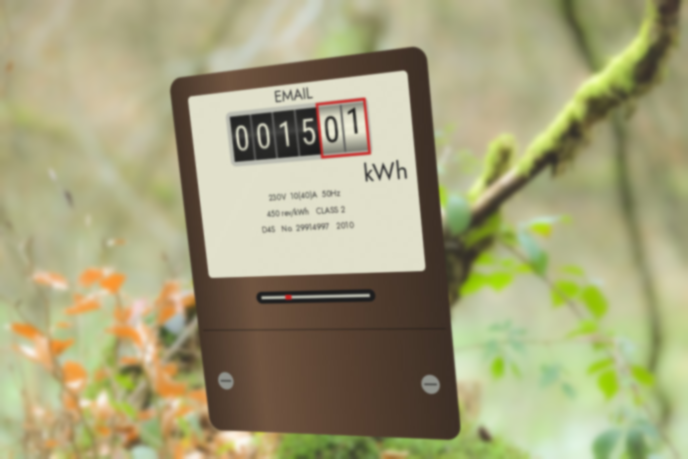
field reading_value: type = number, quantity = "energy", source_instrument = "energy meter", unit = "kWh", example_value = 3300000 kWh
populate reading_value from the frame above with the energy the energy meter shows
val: 15.01 kWh
